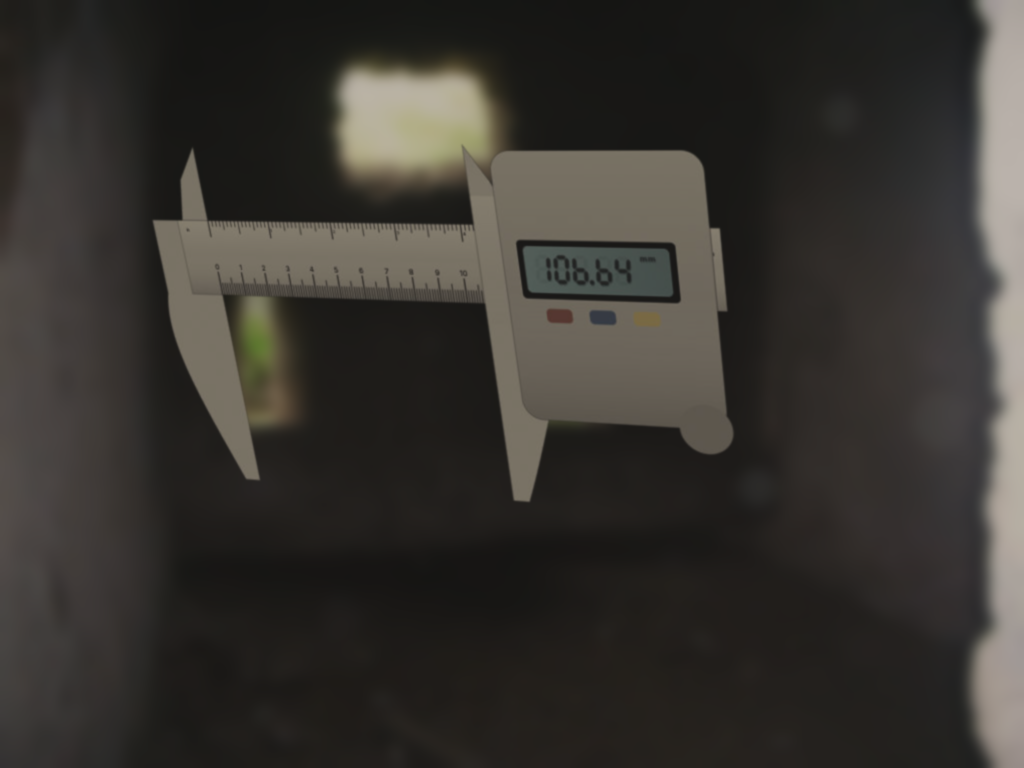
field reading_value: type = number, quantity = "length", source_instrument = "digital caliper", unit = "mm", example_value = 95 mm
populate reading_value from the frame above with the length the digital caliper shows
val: 106.64 mm
